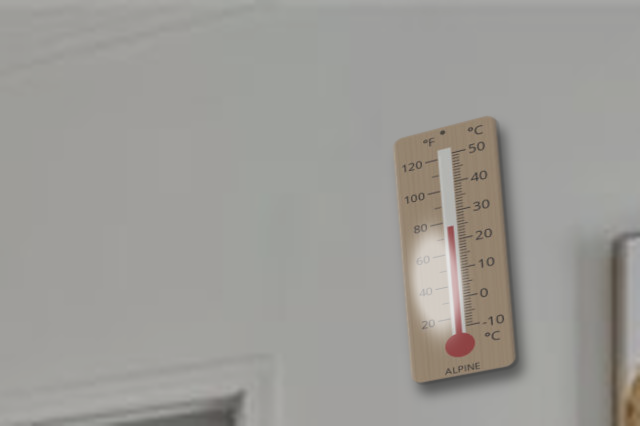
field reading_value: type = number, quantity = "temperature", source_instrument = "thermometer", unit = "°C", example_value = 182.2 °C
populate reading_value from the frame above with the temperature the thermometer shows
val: 25 °C
